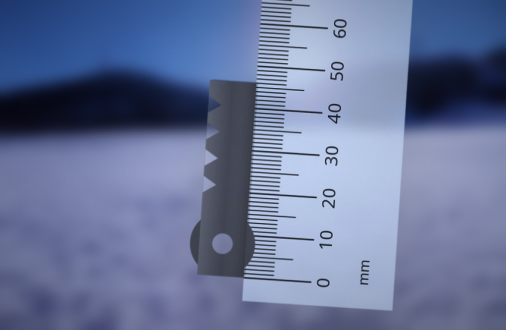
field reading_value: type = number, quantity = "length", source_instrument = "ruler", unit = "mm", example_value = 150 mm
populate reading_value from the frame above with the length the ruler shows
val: 46 mm
